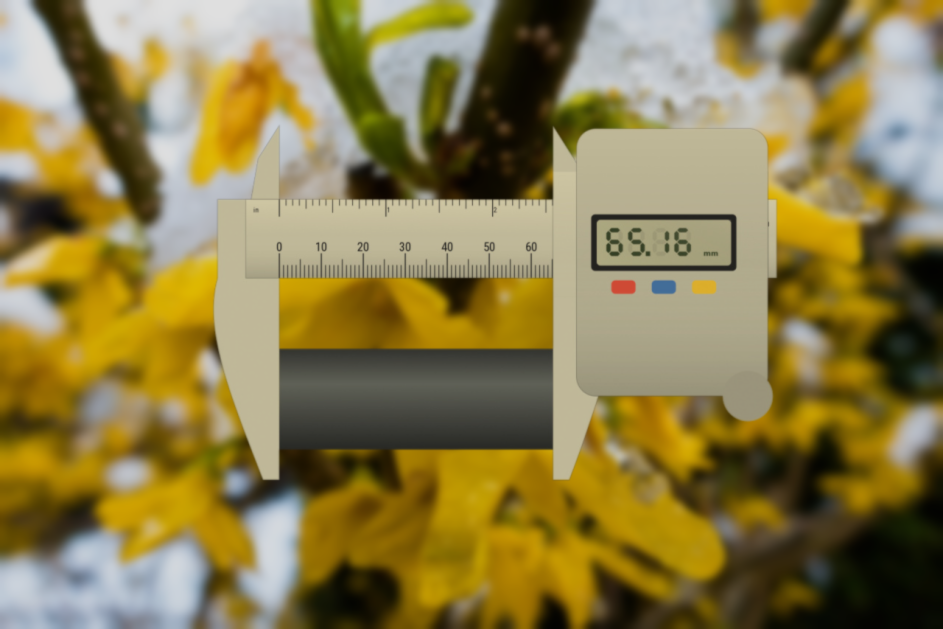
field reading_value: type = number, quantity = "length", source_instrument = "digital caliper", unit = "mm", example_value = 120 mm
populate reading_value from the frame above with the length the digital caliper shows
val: 65.16 mm
